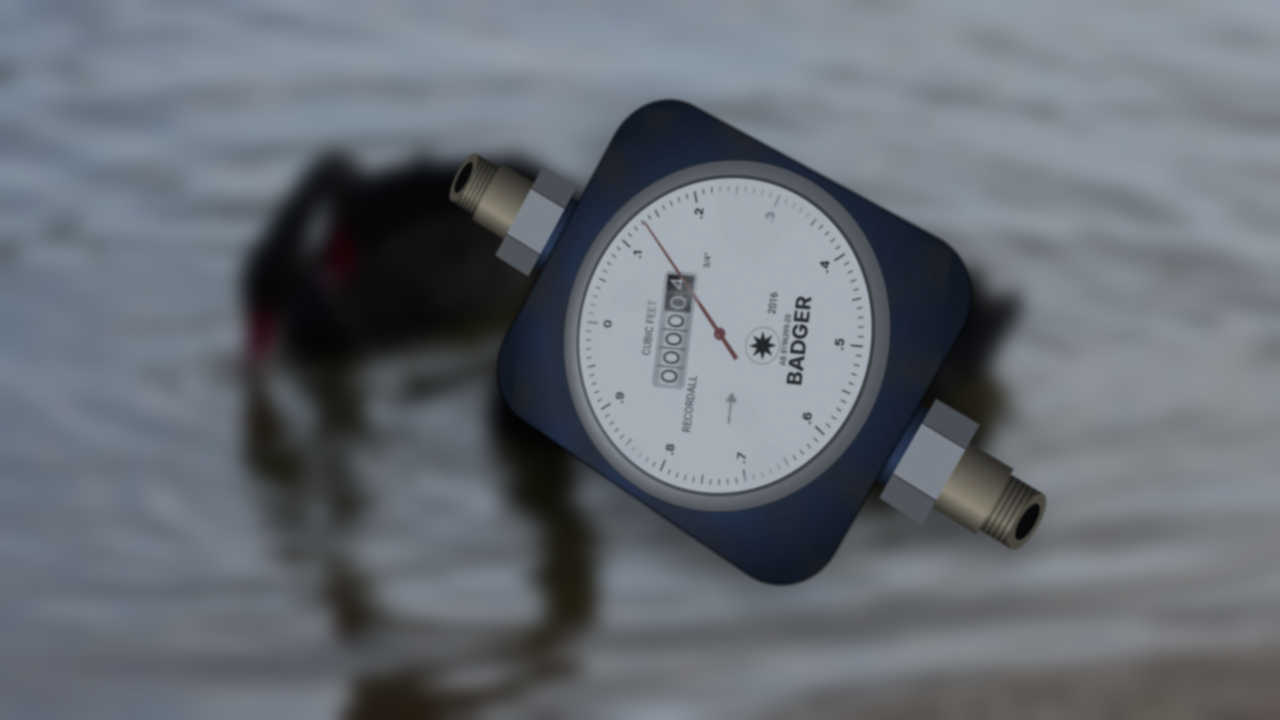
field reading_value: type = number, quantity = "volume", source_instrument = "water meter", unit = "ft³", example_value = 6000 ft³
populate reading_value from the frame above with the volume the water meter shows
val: 4.13 ft³
